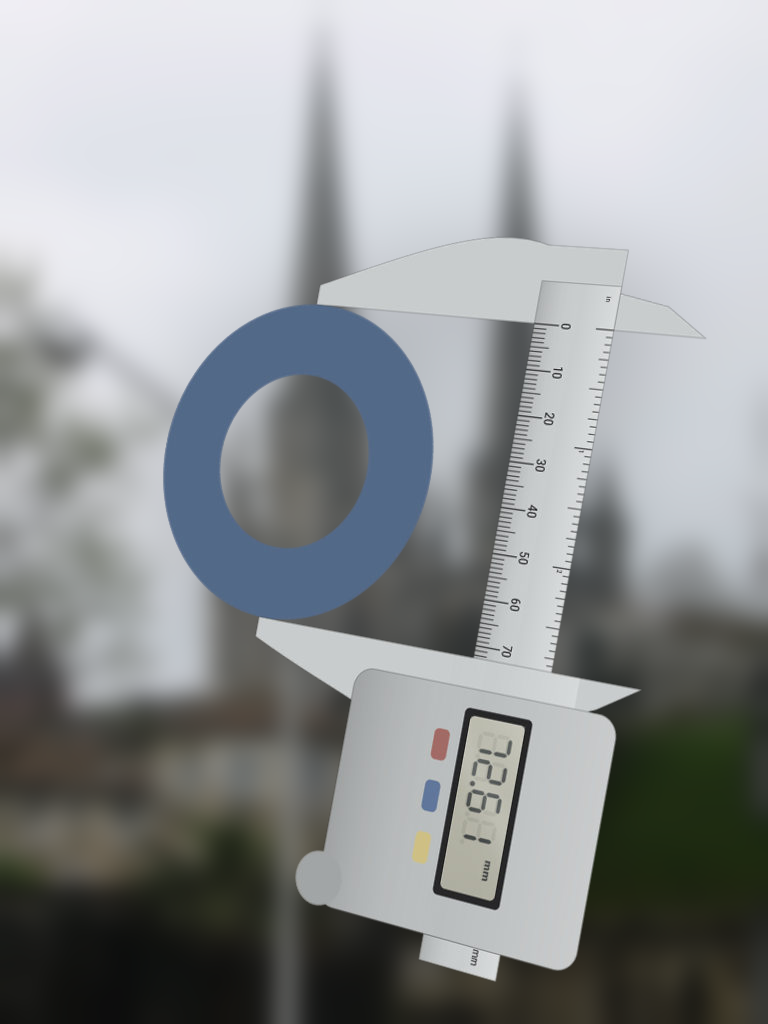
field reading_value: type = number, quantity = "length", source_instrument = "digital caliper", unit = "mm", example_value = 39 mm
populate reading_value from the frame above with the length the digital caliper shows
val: 72.61 mm
